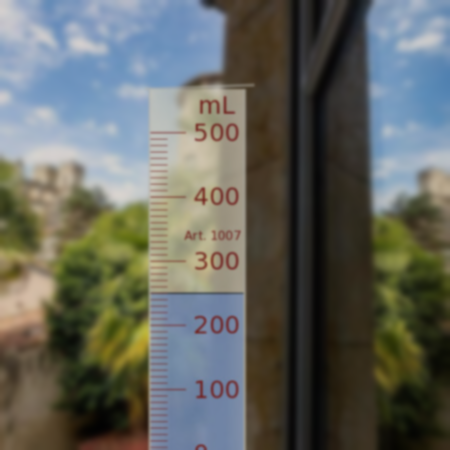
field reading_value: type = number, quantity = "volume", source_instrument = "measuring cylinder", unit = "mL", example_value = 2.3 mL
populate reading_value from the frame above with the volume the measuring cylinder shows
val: 250 mL
